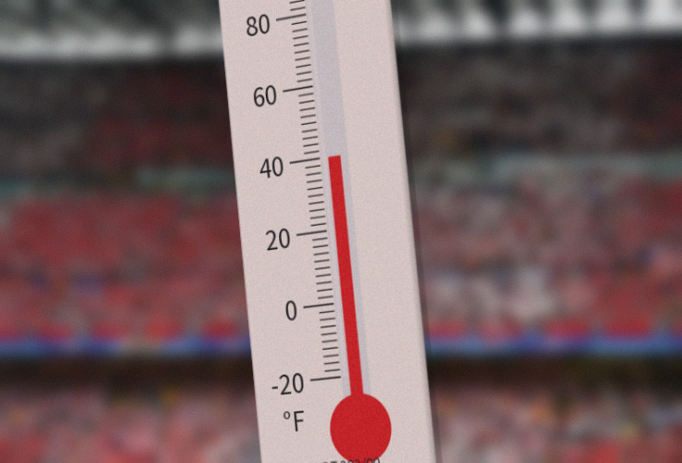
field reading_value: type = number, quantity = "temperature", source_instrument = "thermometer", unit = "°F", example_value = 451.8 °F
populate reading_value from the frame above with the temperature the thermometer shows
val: 40 °F
